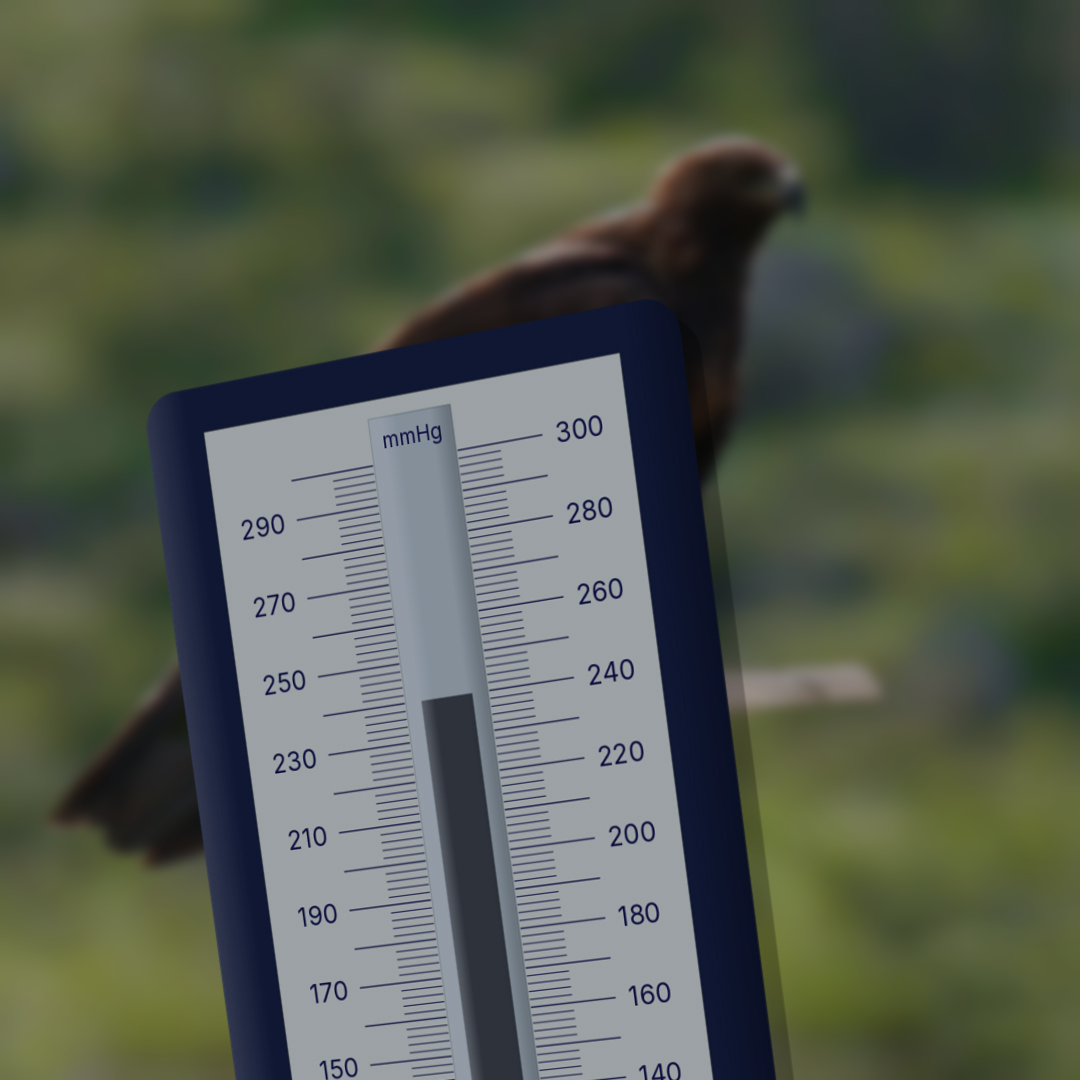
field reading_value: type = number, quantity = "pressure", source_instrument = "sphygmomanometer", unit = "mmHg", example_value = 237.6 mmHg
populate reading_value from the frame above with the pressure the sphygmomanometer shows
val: 240 mmHg
